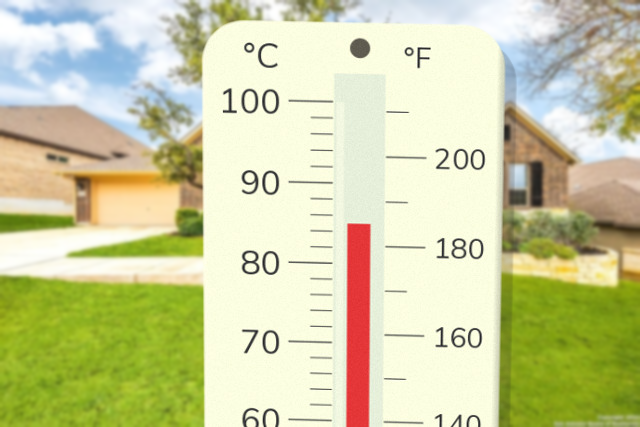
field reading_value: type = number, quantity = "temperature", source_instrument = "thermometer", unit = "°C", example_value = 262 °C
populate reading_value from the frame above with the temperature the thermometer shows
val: 85 °C
